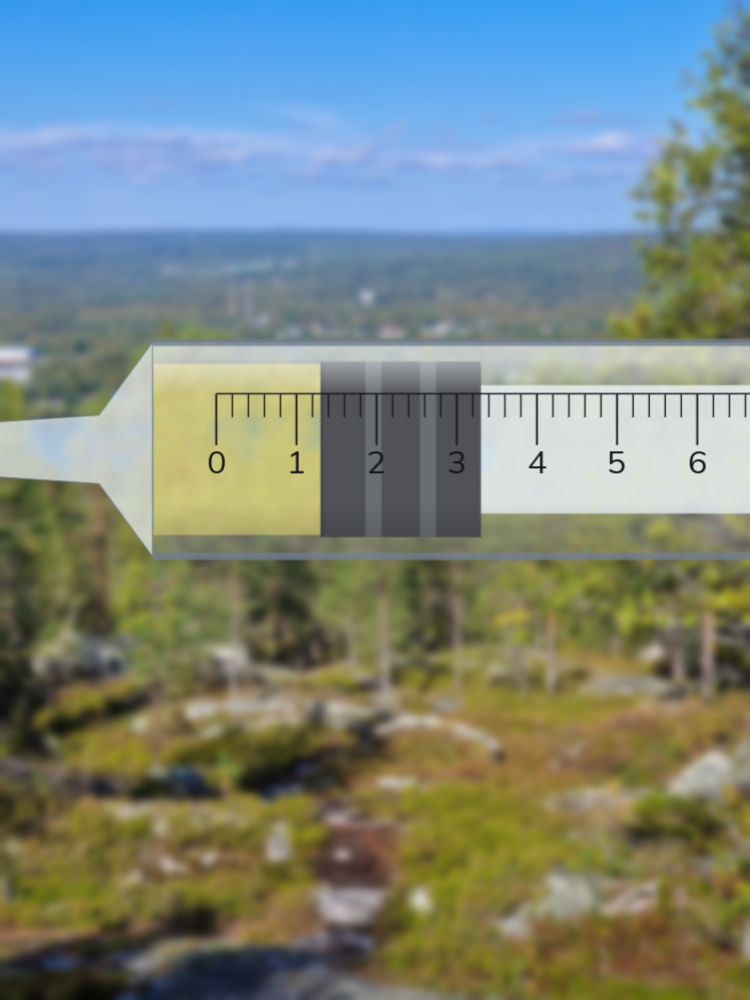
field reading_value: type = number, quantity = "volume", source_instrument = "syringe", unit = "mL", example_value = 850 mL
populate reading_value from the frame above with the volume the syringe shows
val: 1.3 mL
